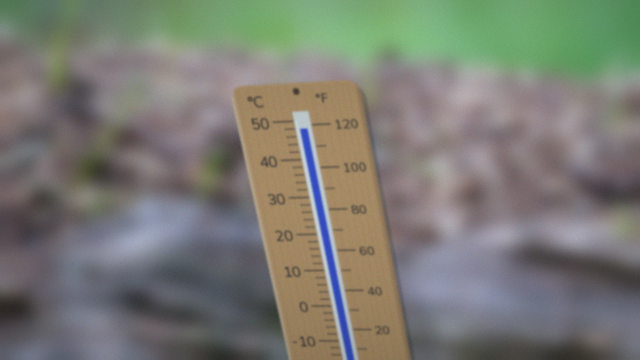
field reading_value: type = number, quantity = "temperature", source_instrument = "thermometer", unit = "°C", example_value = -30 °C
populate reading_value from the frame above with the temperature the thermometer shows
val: 48 °C
